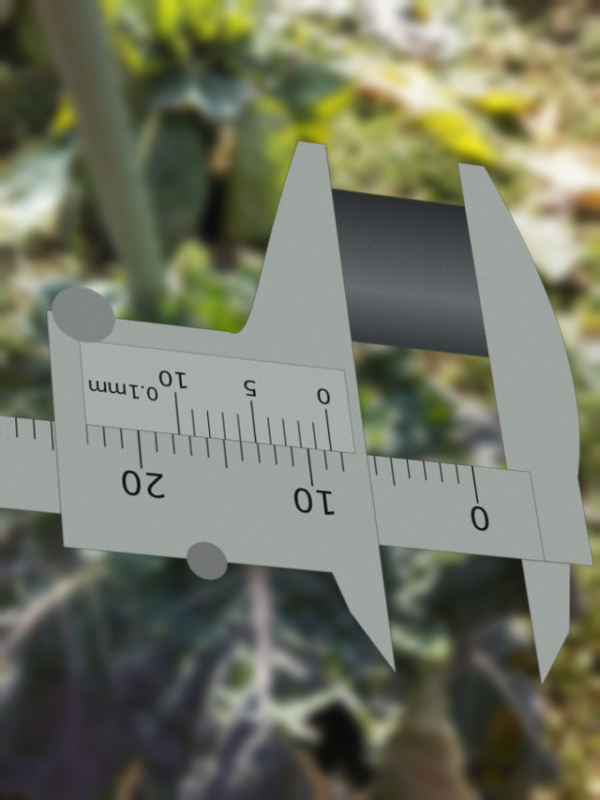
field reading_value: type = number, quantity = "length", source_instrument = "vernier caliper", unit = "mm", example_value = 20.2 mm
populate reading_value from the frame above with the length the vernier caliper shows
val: 8.6 mm
